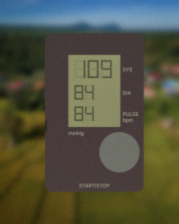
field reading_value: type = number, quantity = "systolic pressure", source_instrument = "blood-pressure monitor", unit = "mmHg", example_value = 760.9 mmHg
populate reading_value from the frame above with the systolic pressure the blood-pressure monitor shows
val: 109 mmHg
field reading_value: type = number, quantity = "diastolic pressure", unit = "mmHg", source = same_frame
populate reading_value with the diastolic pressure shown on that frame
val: 84 mmHg
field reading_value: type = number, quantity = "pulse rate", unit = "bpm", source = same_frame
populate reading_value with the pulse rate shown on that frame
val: 84 bpm
